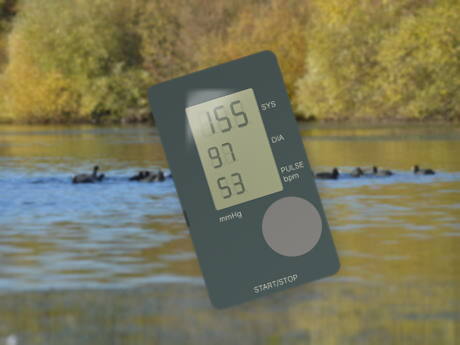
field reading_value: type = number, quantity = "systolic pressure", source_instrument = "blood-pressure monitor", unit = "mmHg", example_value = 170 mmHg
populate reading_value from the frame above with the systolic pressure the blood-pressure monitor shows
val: 155 mmHg
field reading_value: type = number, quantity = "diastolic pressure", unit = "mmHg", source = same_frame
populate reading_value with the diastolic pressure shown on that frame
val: 97 mmHg
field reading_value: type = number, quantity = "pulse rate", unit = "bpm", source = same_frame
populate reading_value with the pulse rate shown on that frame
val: 53 bpm
